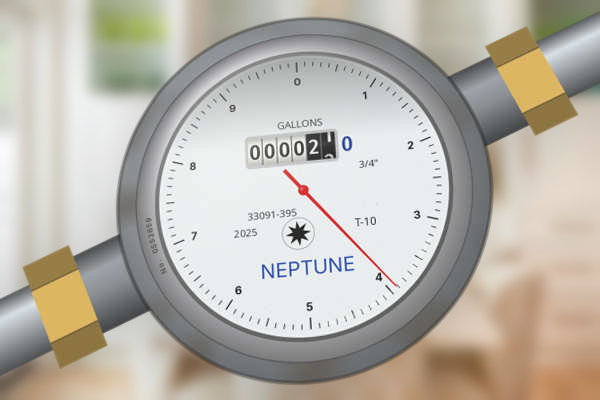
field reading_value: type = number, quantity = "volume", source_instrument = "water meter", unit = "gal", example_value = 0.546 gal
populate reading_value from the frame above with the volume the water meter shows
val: 213.9 gal
